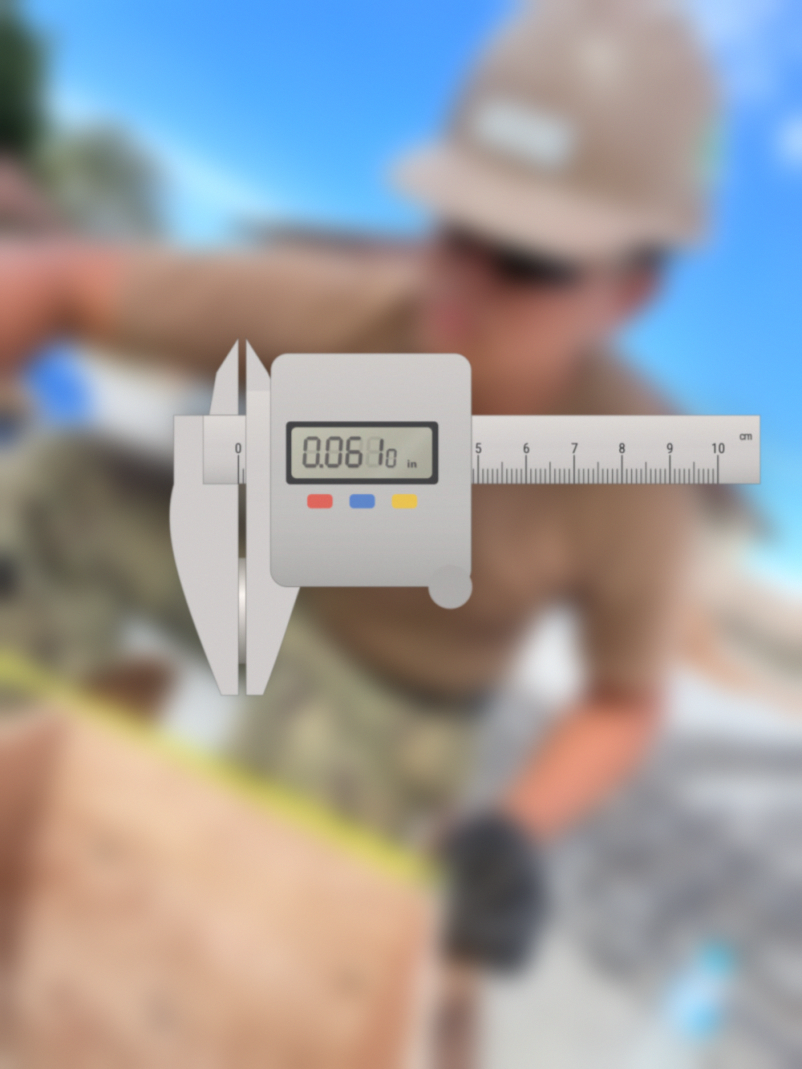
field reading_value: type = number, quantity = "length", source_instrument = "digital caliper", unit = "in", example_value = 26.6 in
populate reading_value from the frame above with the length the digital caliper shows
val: 0.0610 in
